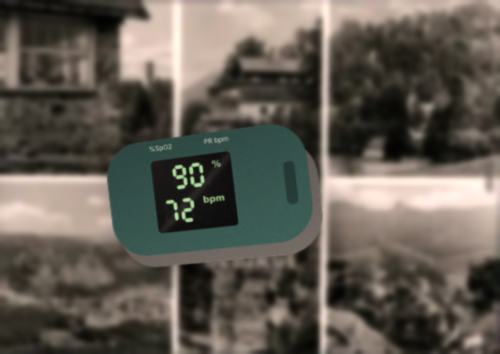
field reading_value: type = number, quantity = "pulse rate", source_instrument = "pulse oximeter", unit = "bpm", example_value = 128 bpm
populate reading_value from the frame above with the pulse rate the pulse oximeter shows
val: 72 bpm
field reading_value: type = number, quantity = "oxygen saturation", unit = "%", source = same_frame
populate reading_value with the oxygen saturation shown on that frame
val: 90 %
